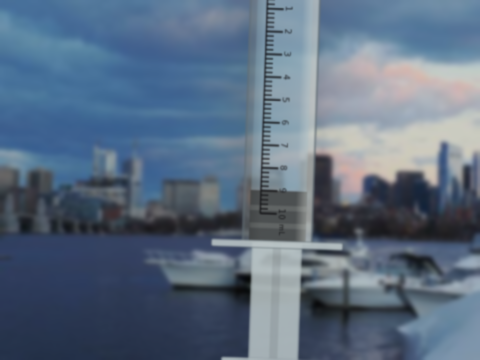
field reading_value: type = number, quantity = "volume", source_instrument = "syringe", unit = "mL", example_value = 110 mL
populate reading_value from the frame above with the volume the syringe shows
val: 9 mL
